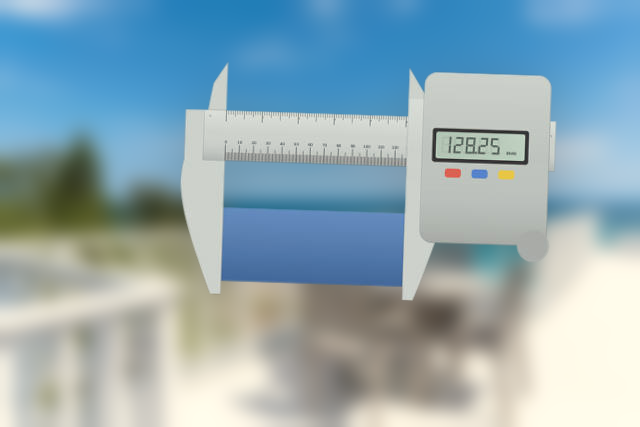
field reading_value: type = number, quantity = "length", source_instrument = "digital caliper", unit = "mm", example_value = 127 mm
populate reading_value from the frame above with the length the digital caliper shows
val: 128.25 mm
